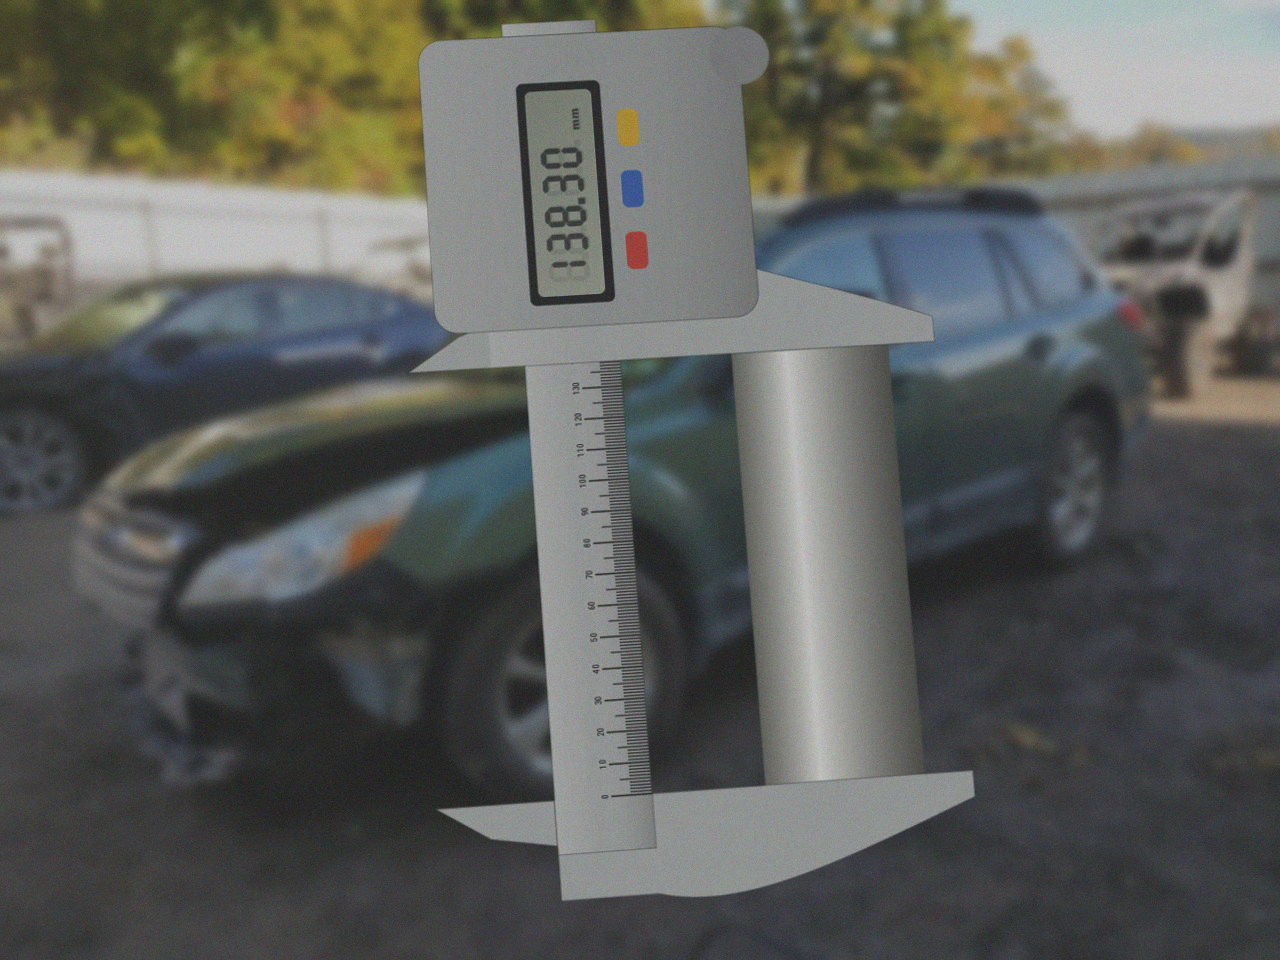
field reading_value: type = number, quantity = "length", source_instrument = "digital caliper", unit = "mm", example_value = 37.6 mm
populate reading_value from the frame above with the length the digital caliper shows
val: 138.30 mm
